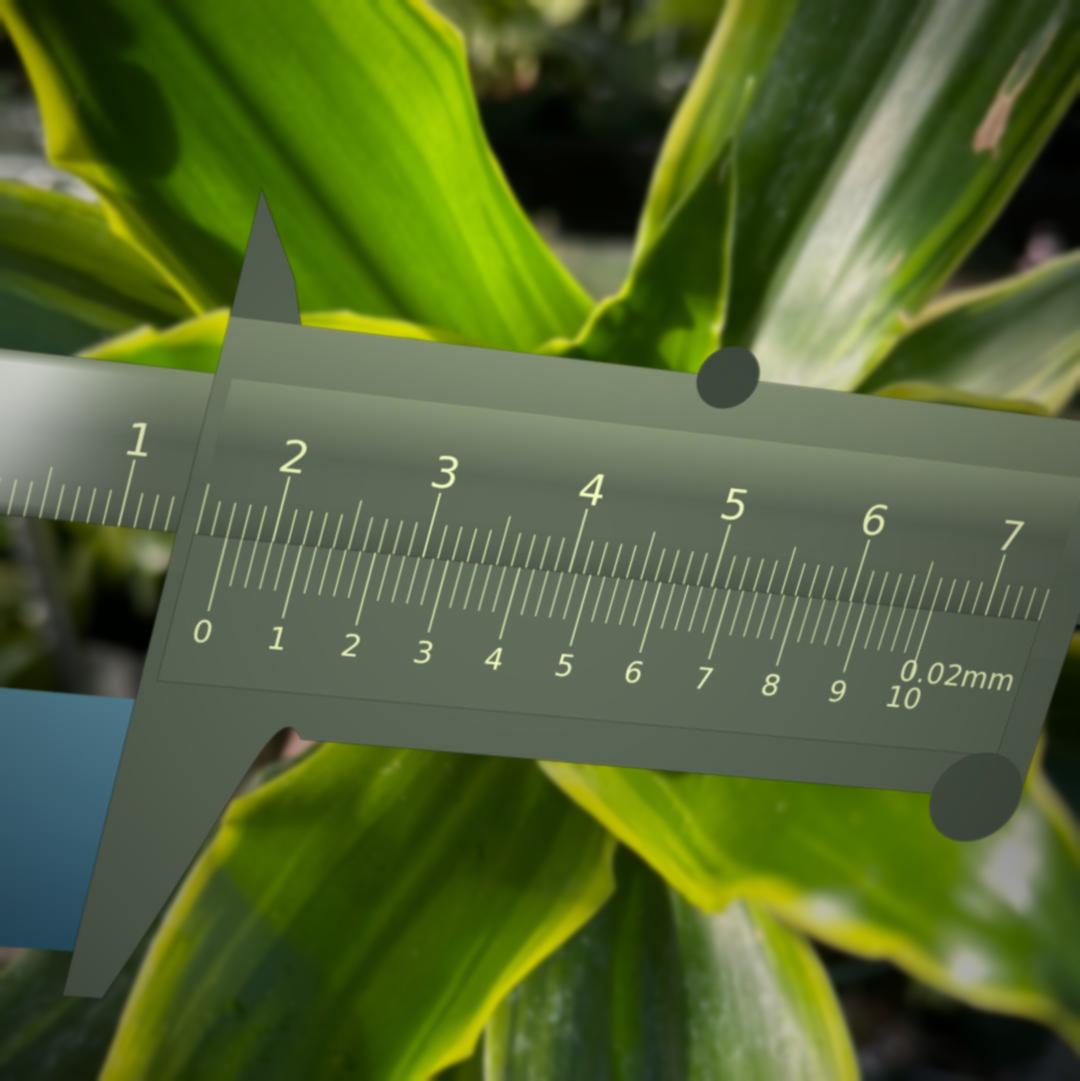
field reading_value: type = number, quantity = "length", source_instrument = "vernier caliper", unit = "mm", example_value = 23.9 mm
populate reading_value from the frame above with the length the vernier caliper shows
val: 17.0 mm
